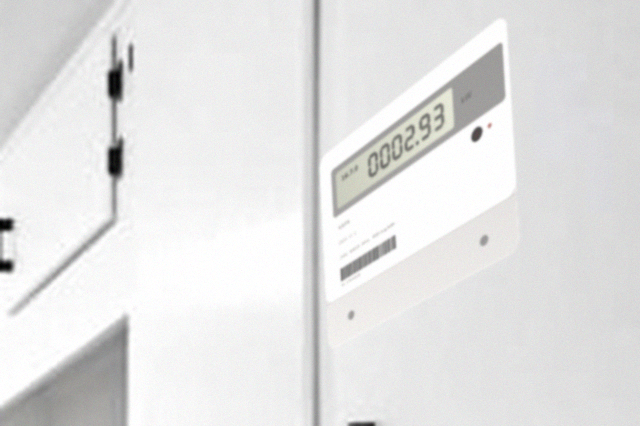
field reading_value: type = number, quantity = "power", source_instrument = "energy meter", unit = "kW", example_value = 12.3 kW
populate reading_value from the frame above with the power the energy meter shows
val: 2.93 kW
